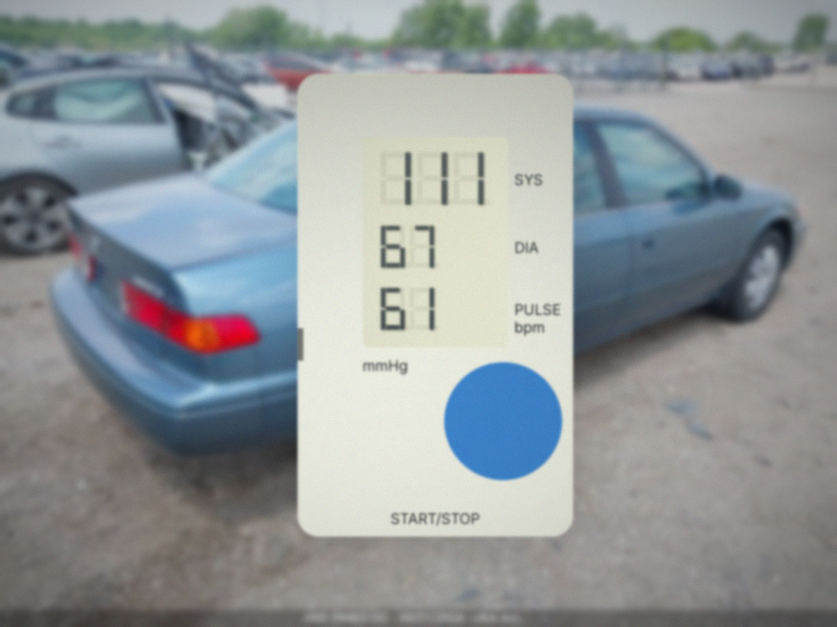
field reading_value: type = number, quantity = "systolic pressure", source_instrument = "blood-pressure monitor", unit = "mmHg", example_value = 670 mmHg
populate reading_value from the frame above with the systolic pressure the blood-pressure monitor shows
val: 111 mmHg
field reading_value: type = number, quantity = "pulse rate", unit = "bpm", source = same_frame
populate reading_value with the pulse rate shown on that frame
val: 61 bpm
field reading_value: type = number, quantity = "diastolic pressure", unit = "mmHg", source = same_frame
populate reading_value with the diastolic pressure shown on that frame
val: 67 mmHg
